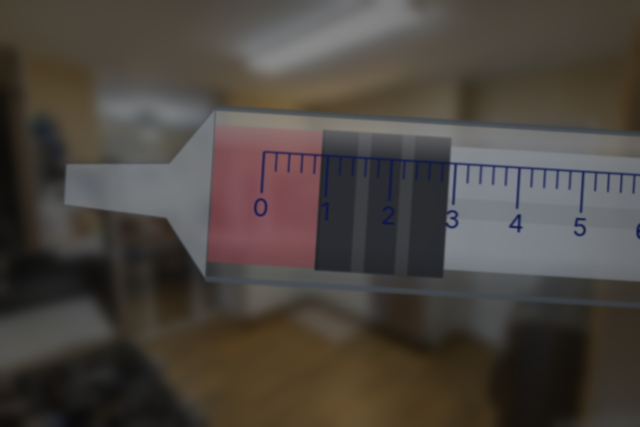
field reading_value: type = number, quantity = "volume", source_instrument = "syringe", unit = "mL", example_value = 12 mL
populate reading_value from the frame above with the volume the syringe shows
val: 0.9 mL
